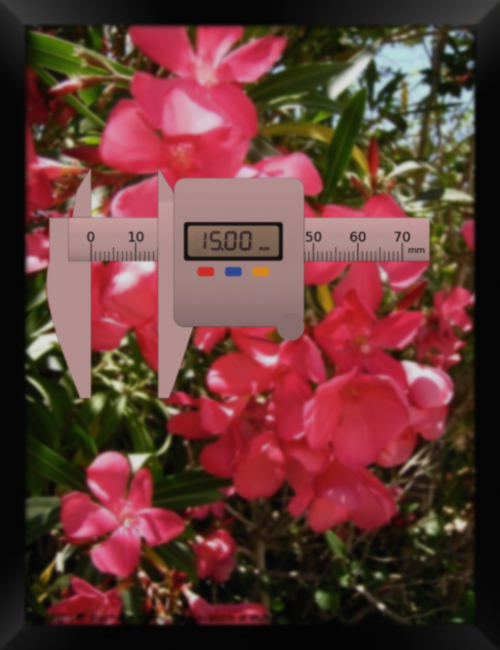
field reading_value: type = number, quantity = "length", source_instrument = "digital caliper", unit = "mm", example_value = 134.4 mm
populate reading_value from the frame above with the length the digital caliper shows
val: 15.00 mm
